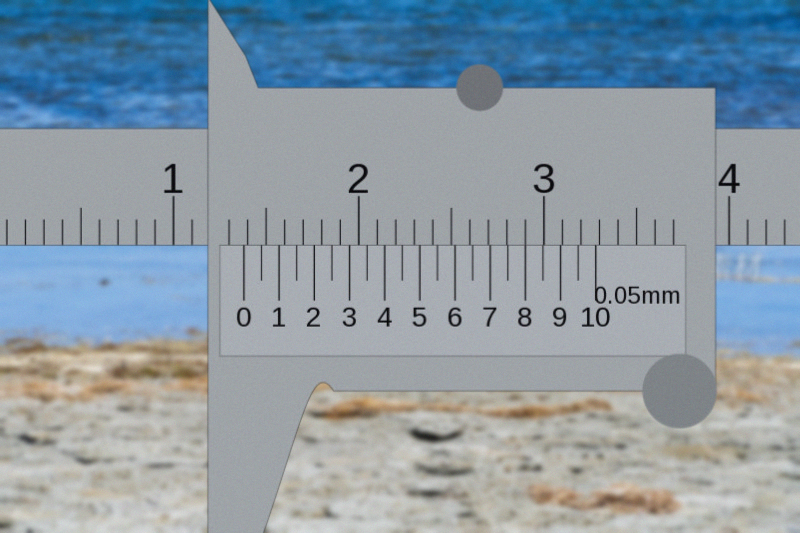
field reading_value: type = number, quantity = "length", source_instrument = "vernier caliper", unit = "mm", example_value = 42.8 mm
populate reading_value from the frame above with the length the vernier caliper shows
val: 13.8 mm
